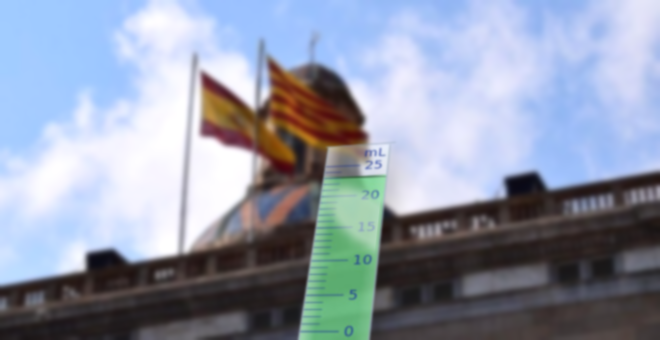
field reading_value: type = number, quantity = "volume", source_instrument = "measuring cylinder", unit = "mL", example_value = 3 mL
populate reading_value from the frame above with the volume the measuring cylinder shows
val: 23 mL
